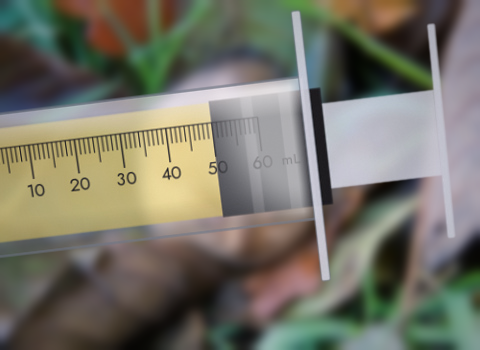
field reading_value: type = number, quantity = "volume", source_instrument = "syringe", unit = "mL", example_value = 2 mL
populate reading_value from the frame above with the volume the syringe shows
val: 50 mL
